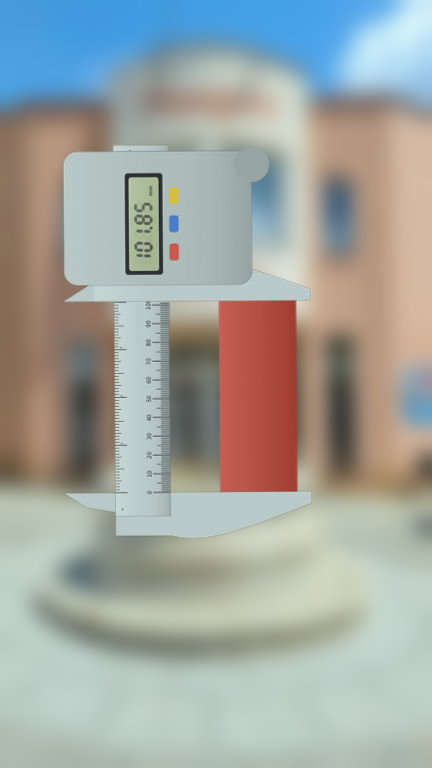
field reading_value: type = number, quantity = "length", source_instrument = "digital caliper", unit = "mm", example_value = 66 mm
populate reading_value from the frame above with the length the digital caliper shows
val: 101.85 mm
